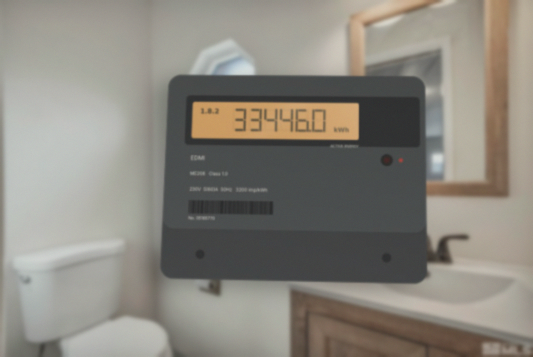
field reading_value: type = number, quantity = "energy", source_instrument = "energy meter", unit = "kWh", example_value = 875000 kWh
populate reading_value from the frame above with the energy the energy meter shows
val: 33446.0 kWh
